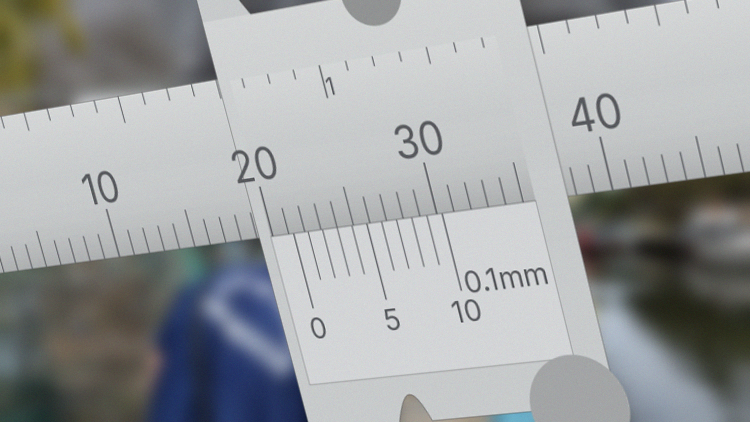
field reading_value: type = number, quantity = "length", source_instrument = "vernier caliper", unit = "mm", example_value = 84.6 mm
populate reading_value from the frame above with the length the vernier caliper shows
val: 21.3 mm
